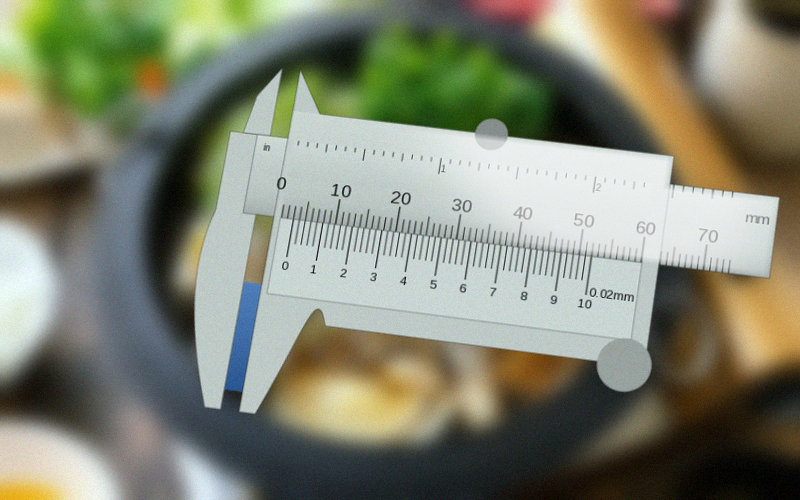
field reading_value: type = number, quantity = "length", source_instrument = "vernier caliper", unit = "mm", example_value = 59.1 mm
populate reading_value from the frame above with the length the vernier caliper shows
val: 3.0 mm
